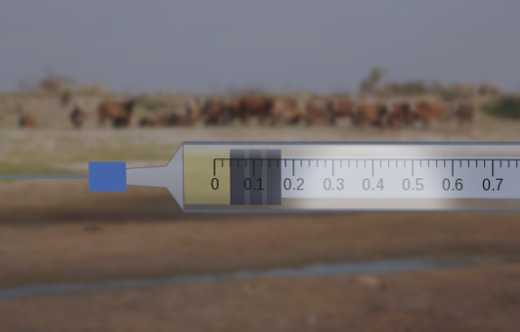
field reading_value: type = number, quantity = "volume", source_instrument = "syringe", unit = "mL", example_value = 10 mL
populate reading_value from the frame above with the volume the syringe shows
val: 0.04 mL
